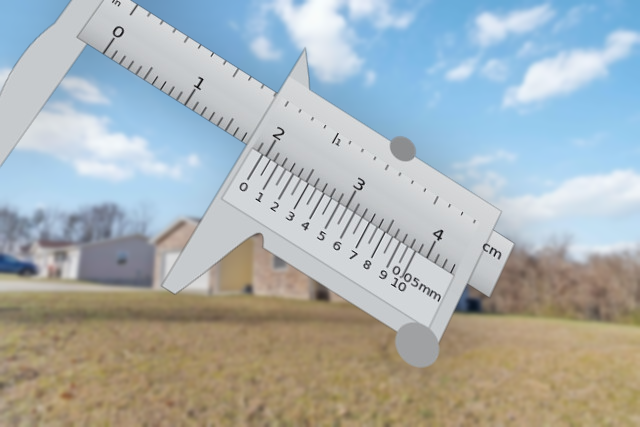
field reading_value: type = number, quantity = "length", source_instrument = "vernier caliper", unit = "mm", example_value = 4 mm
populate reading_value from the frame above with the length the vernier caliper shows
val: 19.6 mm
